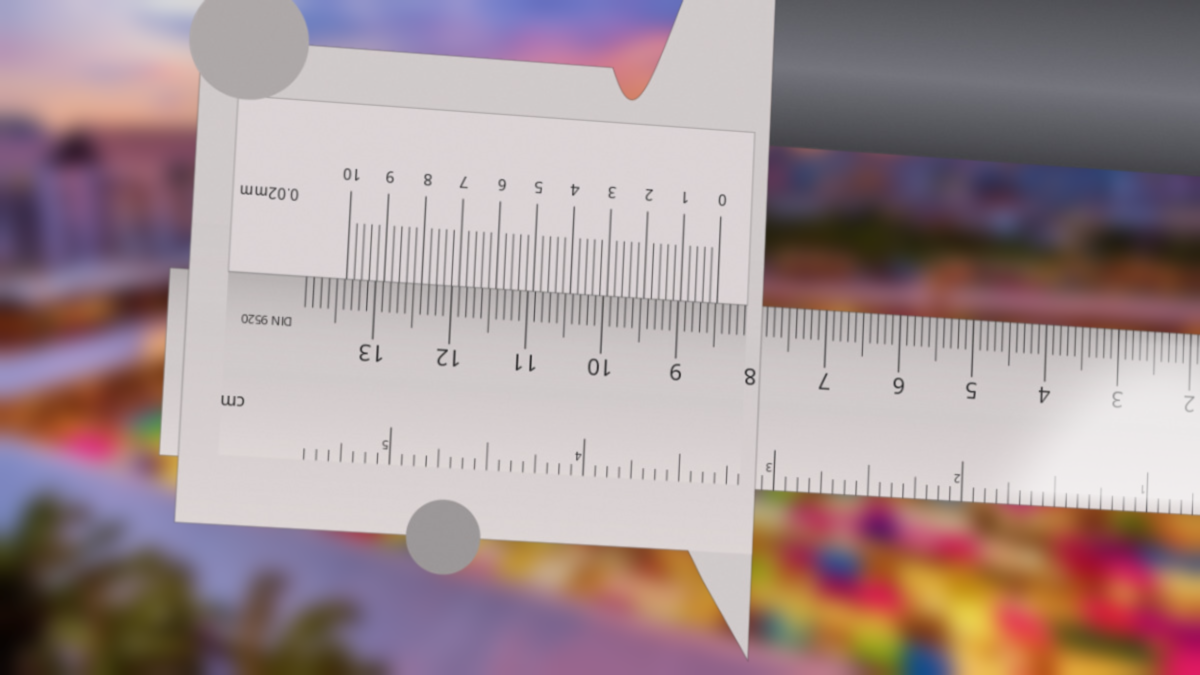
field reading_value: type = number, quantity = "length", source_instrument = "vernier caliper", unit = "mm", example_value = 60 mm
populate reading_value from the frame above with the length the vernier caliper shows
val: 84.8 mm
